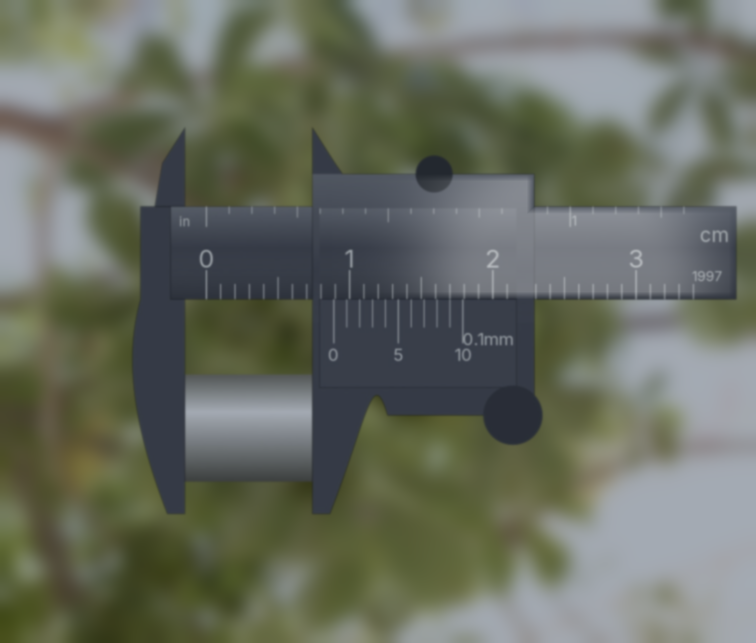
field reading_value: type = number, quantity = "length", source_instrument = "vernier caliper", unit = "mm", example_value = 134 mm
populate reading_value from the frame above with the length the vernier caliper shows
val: 8.9 mm
